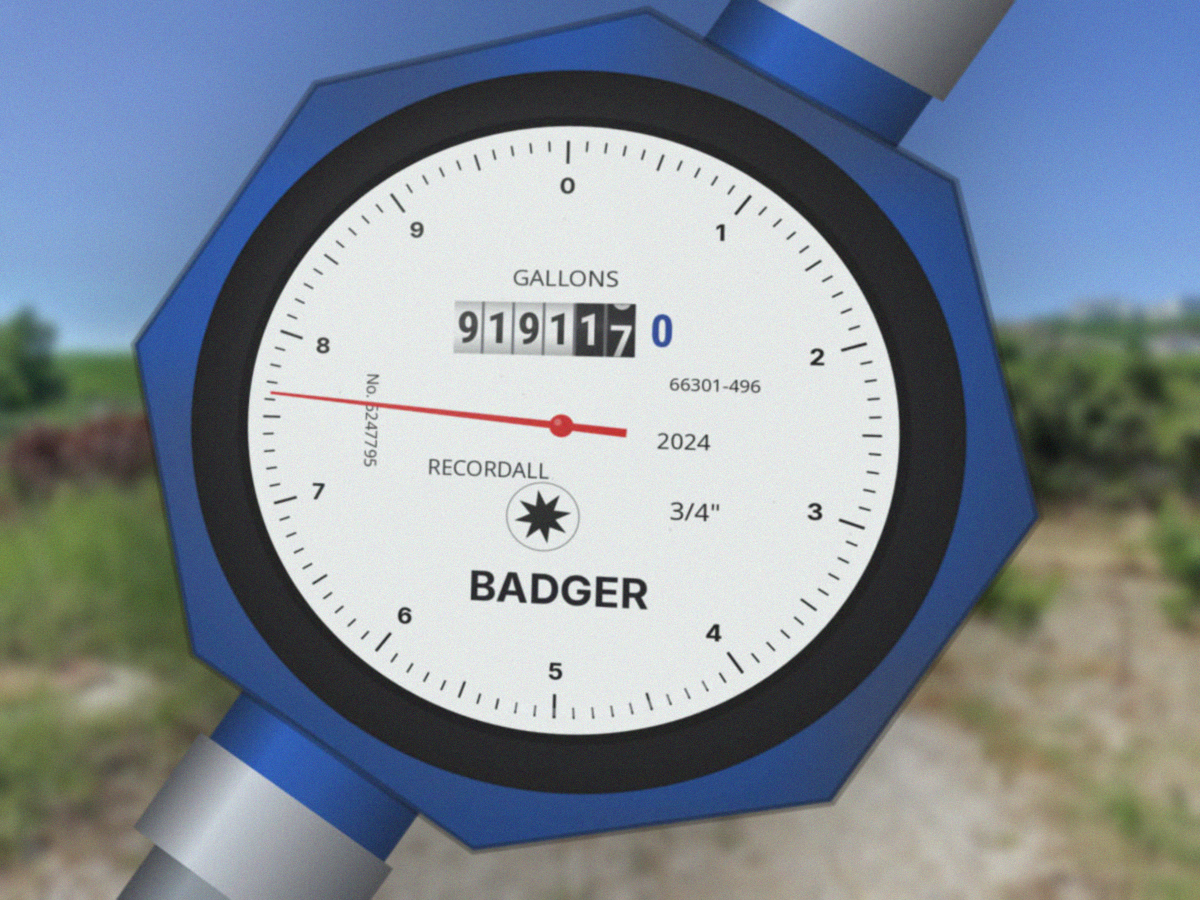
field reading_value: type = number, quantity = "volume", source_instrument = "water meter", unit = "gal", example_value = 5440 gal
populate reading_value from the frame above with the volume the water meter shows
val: 9191167.6 gal
